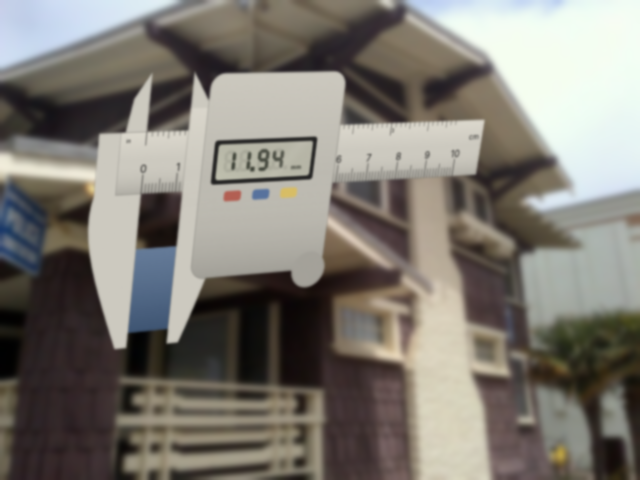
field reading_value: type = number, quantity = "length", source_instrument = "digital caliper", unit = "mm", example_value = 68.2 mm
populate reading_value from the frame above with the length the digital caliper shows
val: 11.94 mm
